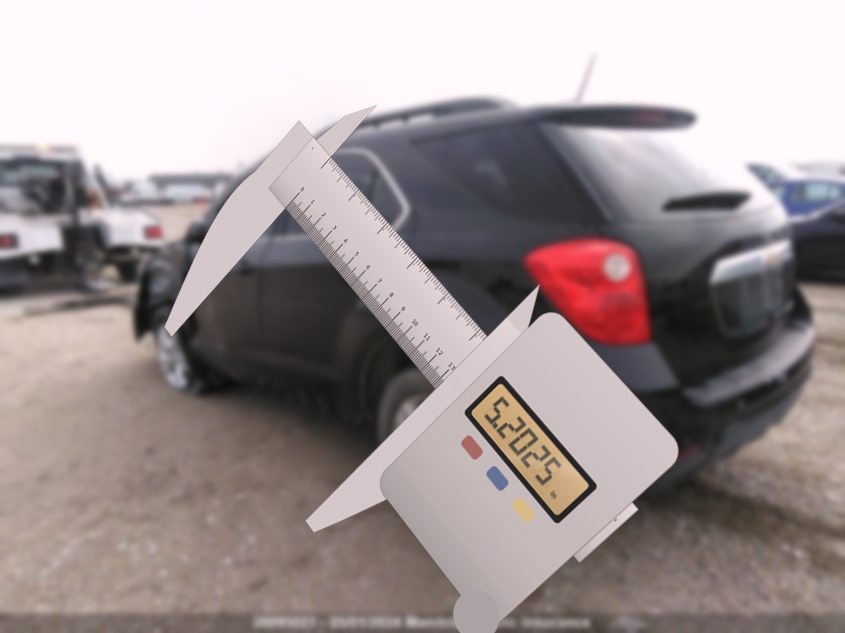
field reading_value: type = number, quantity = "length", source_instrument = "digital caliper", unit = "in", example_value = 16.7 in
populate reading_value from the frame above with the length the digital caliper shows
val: 5.2025 in
